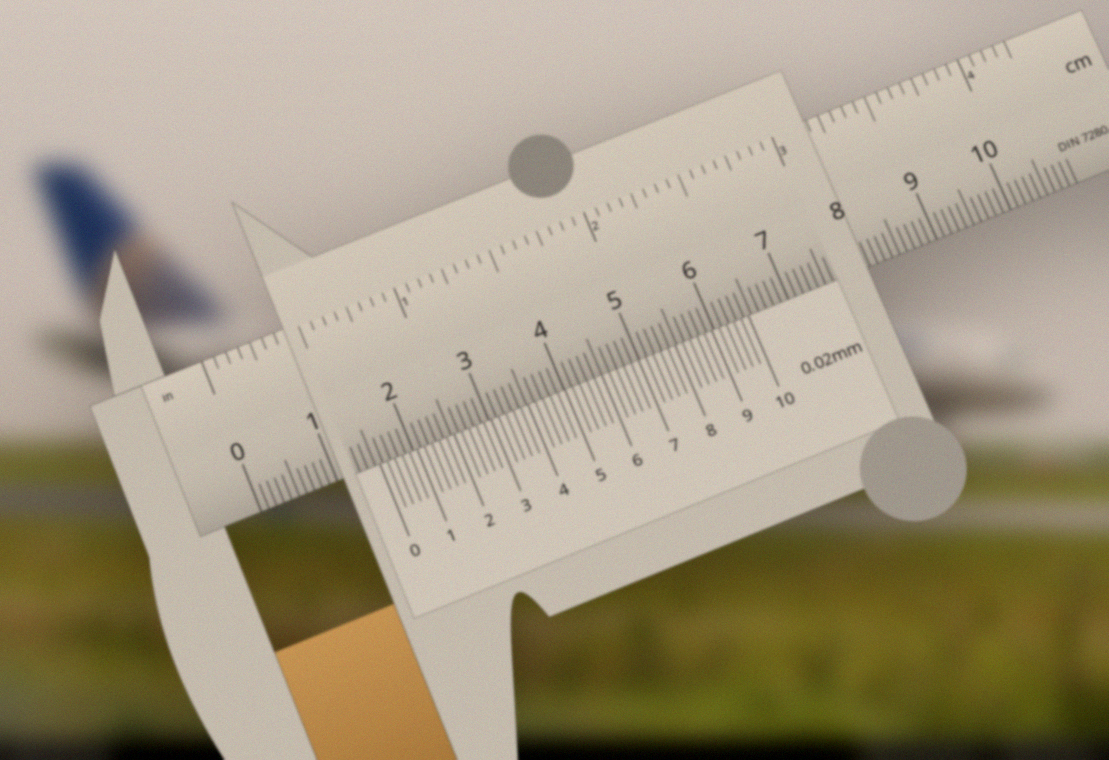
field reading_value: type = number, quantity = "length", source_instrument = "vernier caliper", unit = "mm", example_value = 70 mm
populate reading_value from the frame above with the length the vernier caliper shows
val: 15.6 mm
